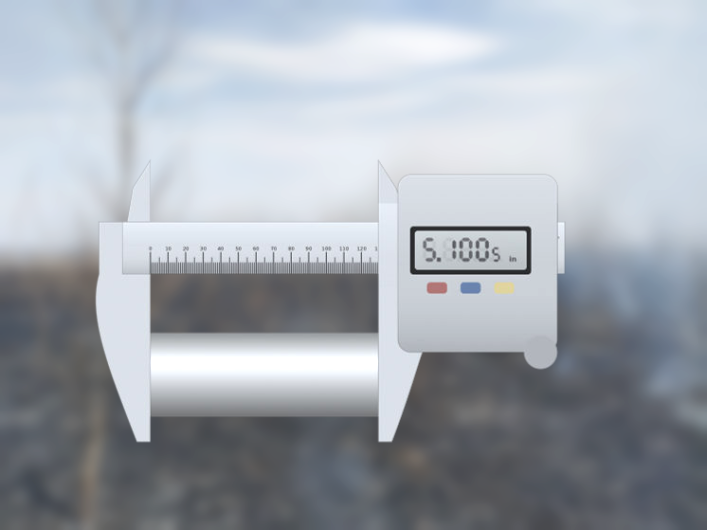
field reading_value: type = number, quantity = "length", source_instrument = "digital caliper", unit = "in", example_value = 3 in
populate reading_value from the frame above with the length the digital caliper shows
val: 5.1005 in
